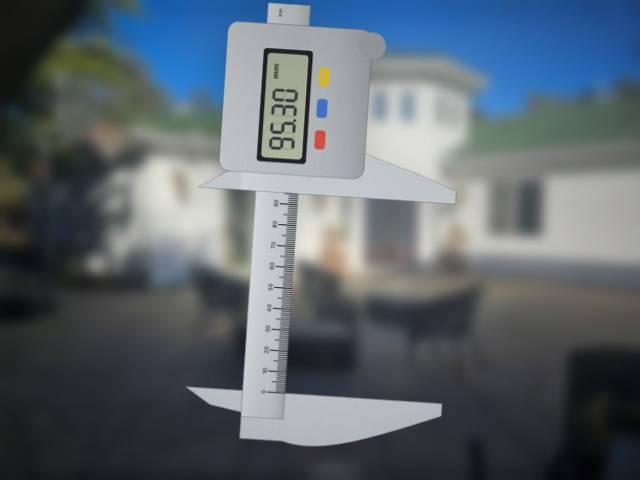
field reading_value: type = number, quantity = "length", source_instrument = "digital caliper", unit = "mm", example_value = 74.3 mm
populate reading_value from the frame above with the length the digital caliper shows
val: 95.30 mm
